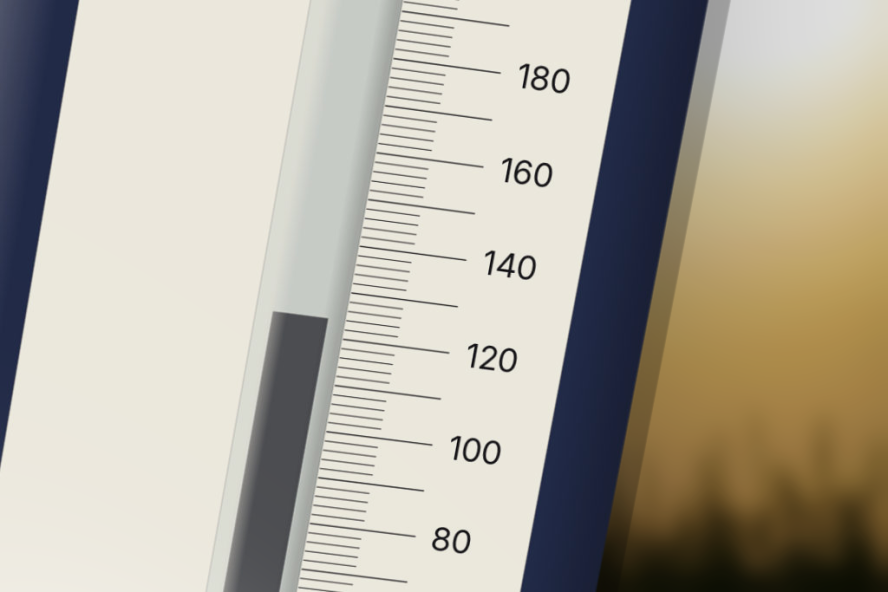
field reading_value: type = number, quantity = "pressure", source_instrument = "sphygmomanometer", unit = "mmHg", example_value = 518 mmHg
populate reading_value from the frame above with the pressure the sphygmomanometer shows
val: 124 mmHg
